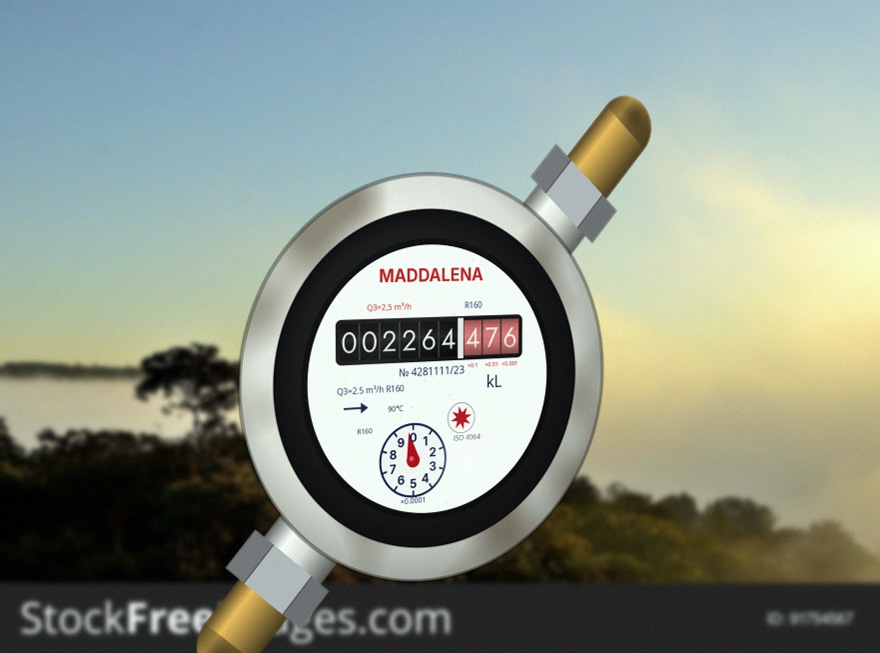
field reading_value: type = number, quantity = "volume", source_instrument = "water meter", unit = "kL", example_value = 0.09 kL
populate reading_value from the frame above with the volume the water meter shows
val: 2264.4759 kL
